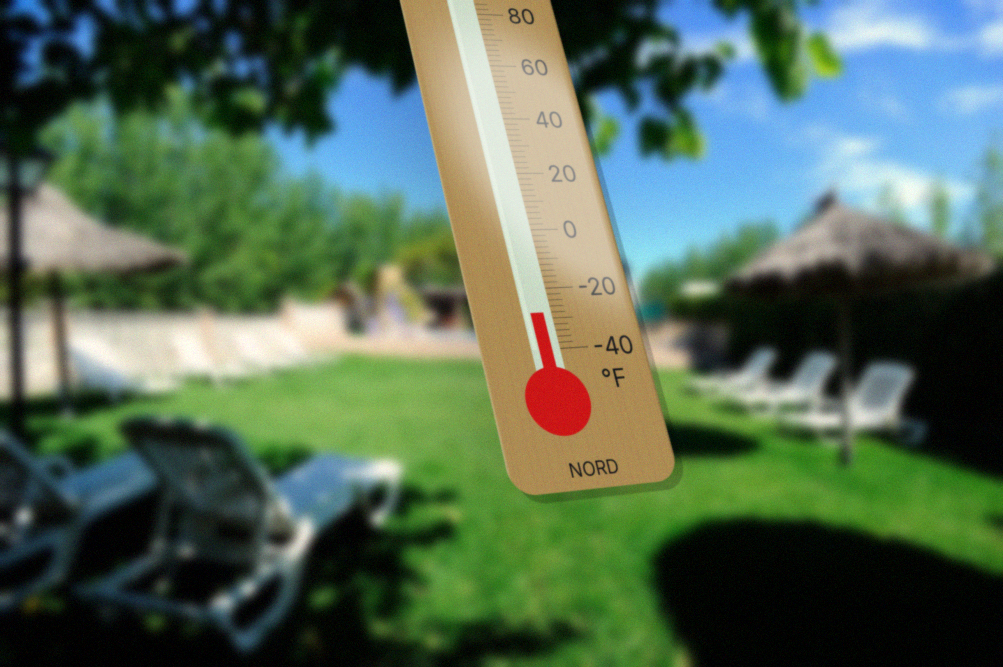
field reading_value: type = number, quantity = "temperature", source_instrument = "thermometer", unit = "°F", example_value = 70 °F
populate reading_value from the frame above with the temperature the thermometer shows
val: -28 °F
